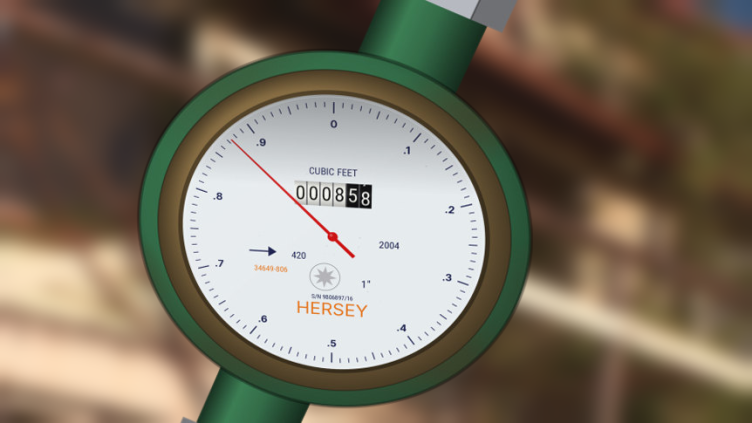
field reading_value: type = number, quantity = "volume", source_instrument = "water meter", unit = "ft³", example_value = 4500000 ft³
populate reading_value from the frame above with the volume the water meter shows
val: 857.87 ft³
